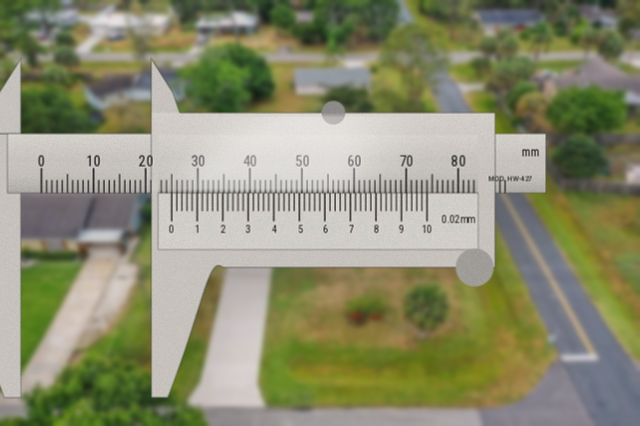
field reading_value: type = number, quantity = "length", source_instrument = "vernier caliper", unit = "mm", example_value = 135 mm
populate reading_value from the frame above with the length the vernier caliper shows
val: 25.0 mm
